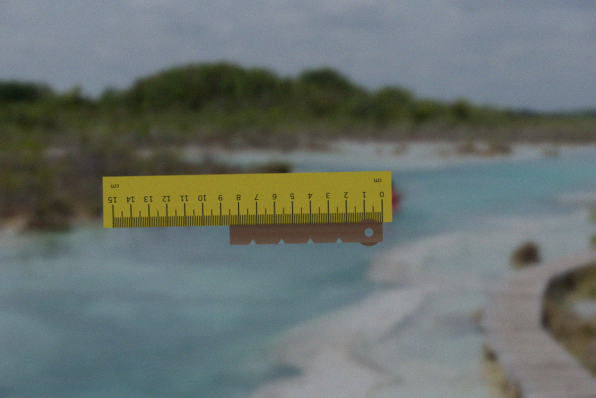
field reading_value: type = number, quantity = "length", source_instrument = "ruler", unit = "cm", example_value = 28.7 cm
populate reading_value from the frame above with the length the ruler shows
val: 8.5 cm
